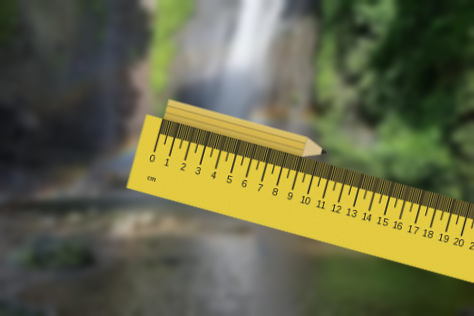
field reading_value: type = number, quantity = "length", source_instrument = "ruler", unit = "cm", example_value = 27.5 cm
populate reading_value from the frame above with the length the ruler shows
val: 10.5 cm
